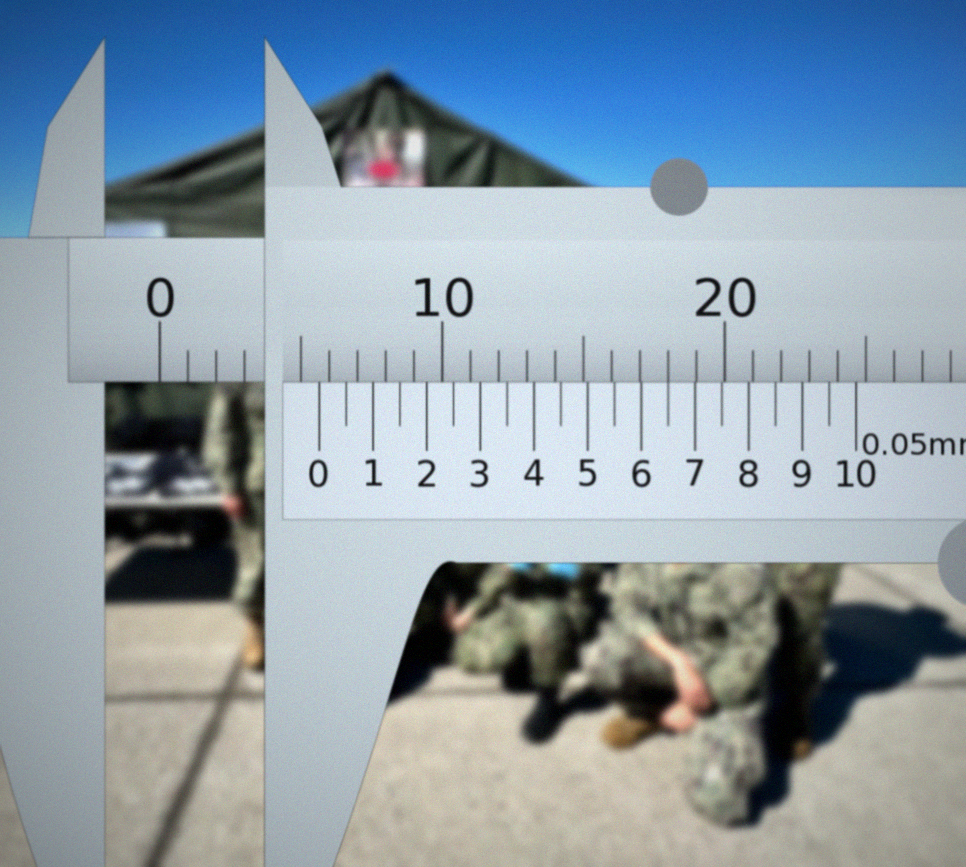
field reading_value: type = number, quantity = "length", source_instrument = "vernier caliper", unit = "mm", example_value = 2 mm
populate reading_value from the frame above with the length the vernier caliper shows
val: 5.65 mm
